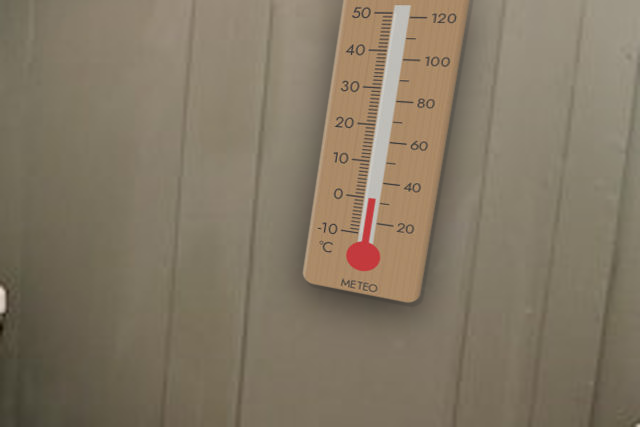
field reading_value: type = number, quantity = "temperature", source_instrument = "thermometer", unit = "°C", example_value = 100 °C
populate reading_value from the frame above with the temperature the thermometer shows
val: 0 °C
